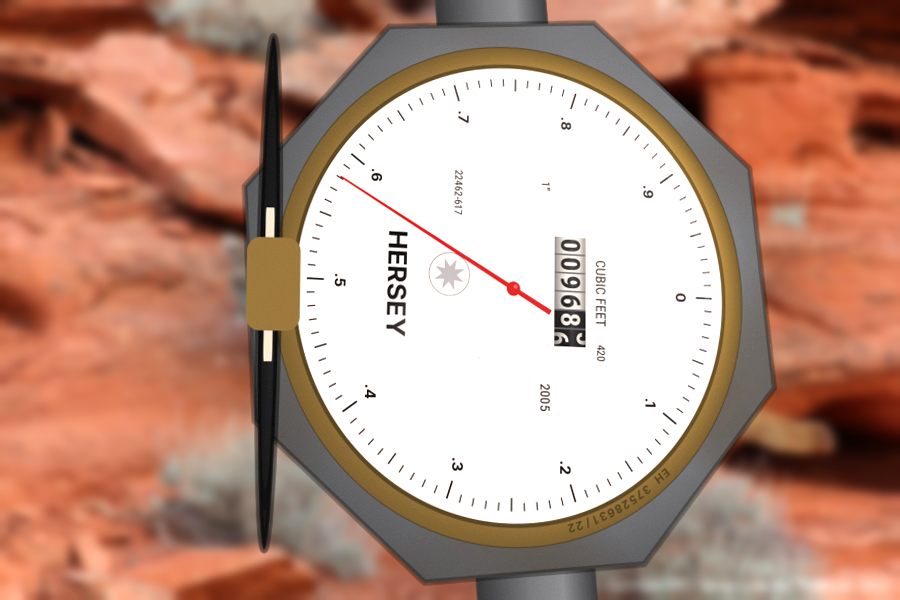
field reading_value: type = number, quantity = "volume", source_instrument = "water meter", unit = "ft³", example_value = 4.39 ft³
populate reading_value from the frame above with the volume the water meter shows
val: 9685.58 ft³
